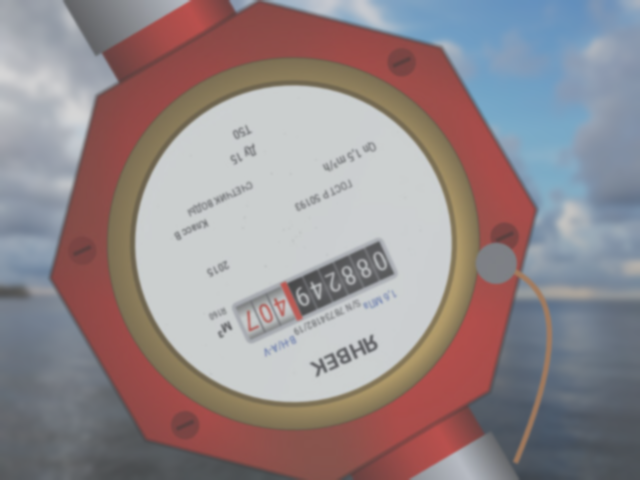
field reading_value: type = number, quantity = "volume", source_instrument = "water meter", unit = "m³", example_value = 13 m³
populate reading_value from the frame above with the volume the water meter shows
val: 88249.407 m³
